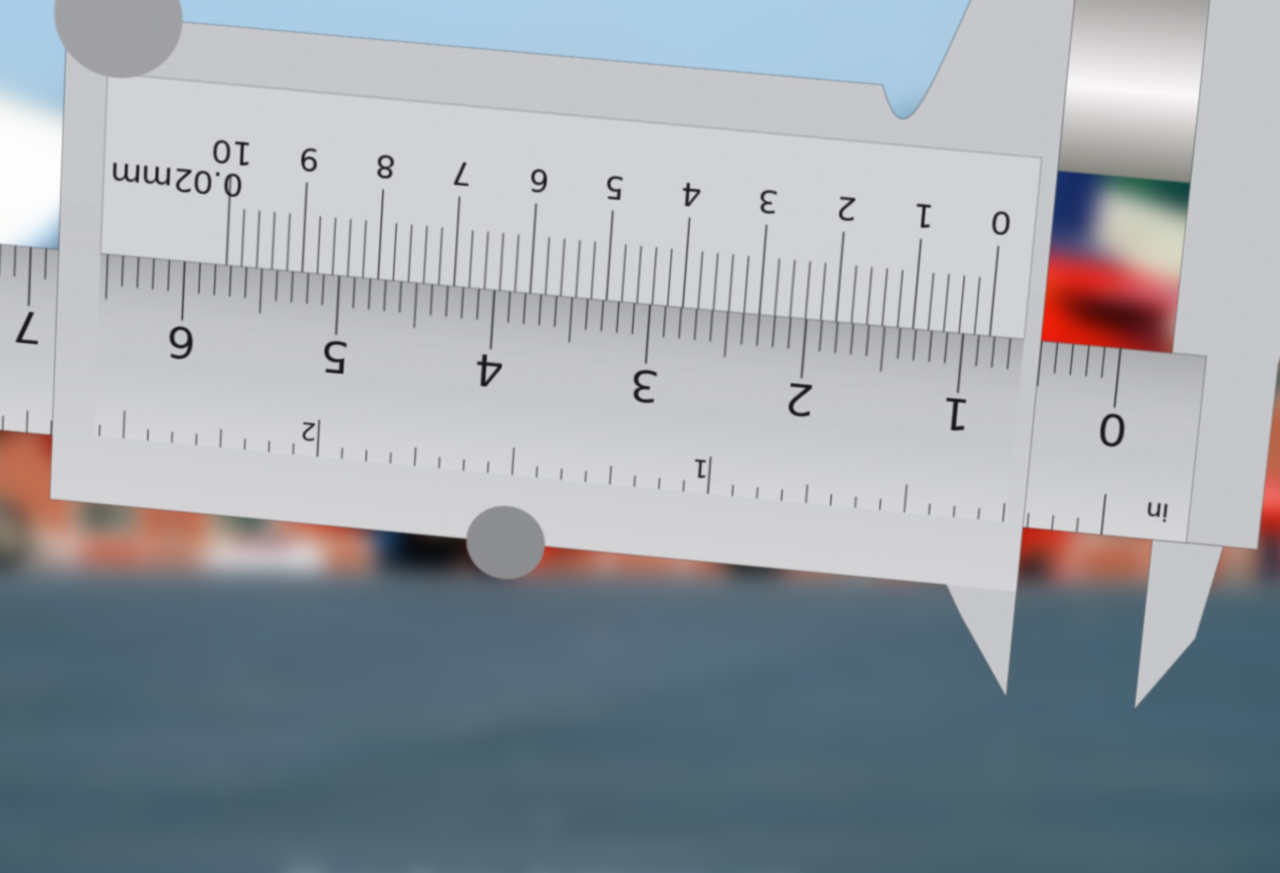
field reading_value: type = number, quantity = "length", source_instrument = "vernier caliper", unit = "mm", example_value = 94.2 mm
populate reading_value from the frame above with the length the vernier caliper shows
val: 8.3 mm
